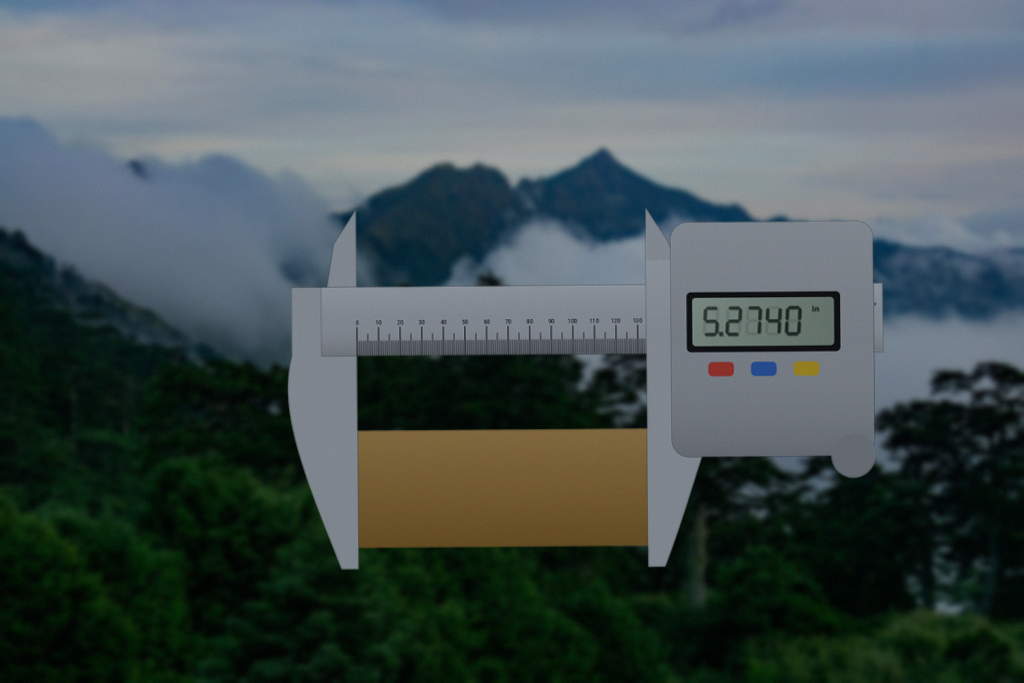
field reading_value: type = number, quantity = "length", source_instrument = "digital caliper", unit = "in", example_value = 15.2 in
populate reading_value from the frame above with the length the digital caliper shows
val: 5.2740 in
